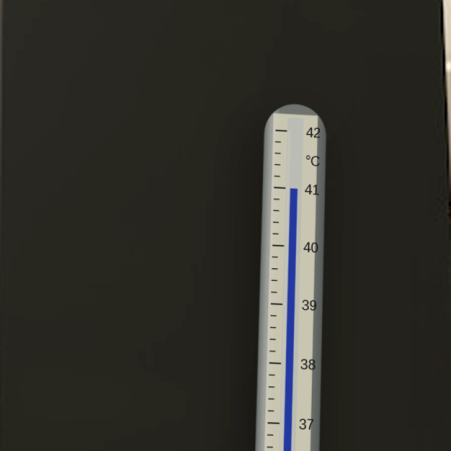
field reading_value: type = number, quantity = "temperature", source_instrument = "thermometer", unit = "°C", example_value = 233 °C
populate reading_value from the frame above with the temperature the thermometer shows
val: 41 °C
